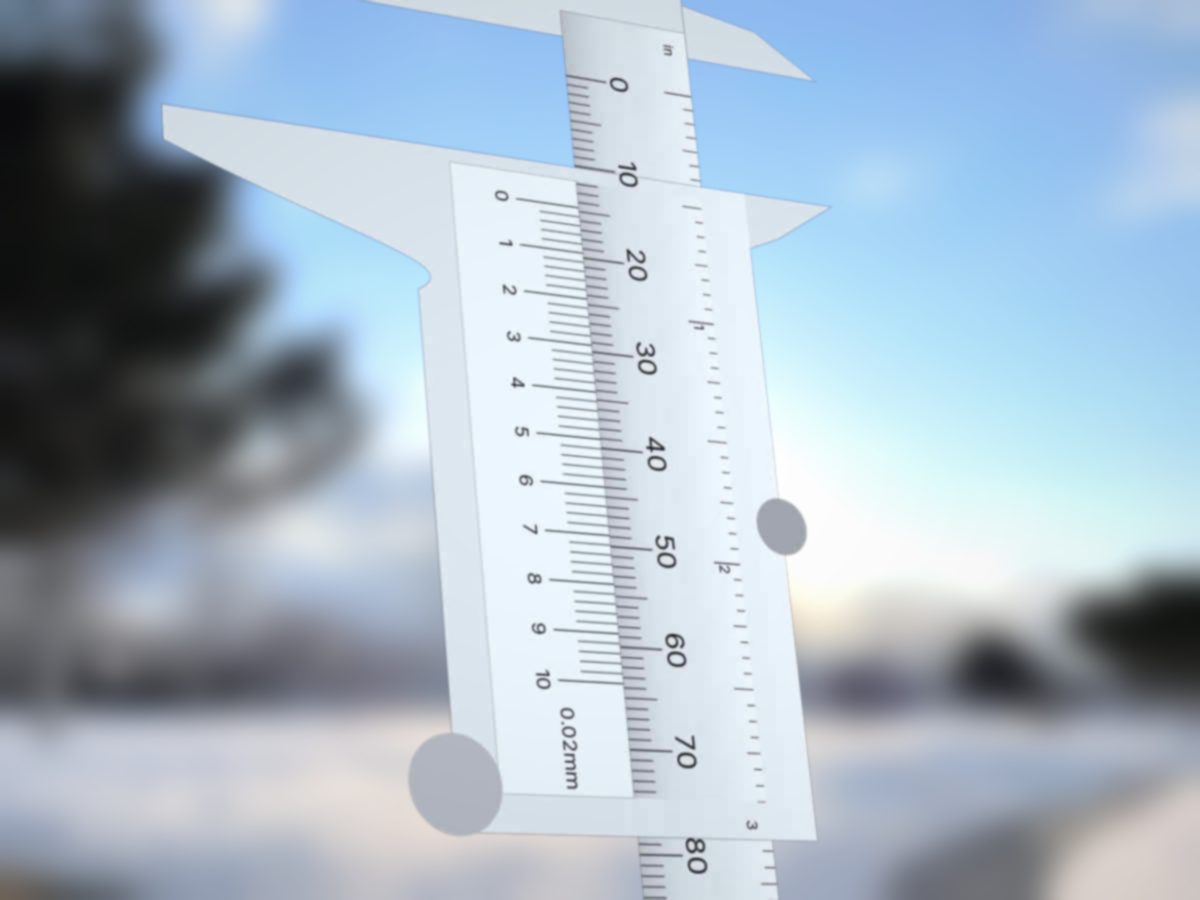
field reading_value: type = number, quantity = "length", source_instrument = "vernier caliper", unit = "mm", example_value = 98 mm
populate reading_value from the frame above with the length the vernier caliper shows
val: 14.6 mm
